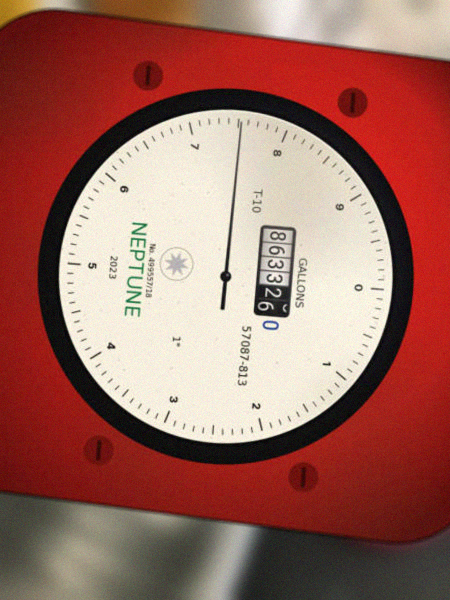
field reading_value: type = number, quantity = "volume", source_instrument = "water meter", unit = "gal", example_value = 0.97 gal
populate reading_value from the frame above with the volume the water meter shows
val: 8633257.5 gal
